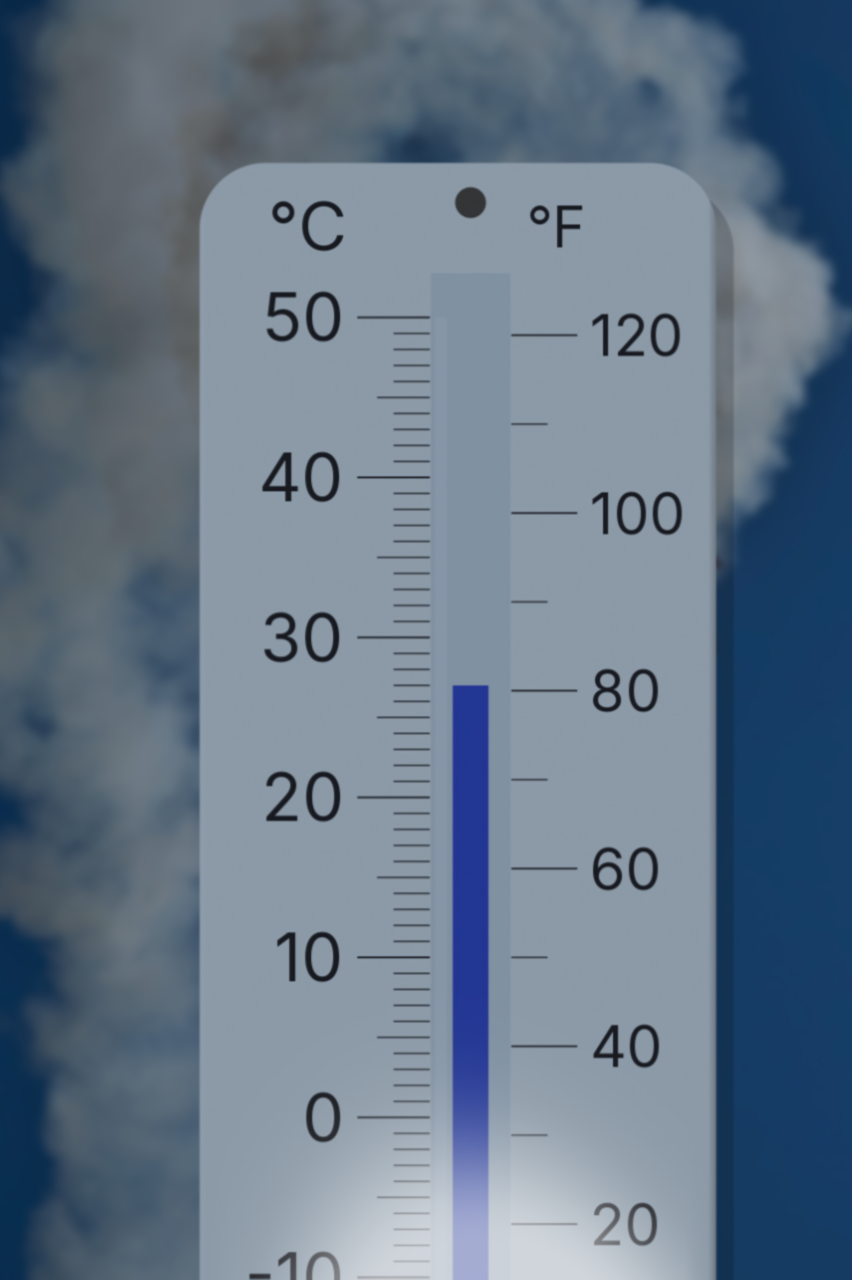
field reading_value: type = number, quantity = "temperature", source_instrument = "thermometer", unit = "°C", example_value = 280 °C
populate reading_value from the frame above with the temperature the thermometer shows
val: 27 °C
